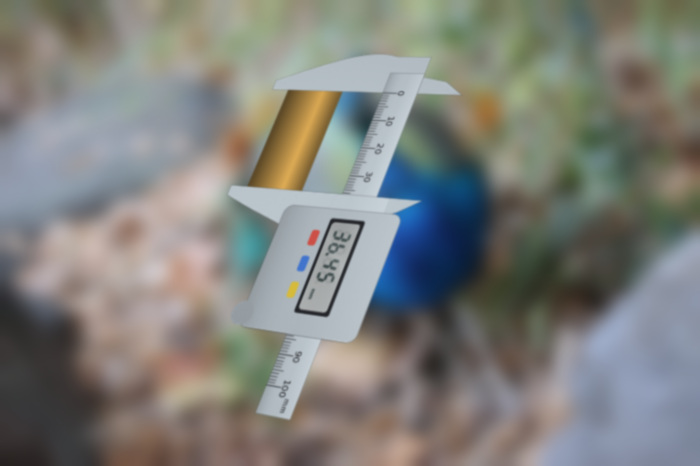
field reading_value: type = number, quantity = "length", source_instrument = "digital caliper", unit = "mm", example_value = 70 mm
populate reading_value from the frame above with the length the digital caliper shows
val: 36.45 mm
